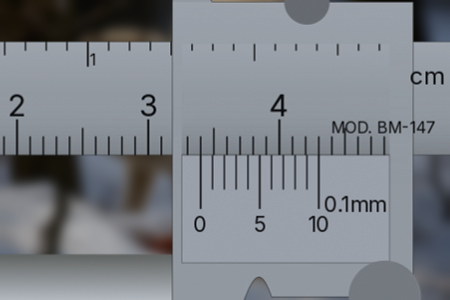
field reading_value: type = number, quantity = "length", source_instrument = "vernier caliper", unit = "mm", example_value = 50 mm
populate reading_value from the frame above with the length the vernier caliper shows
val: 34.0 mm
